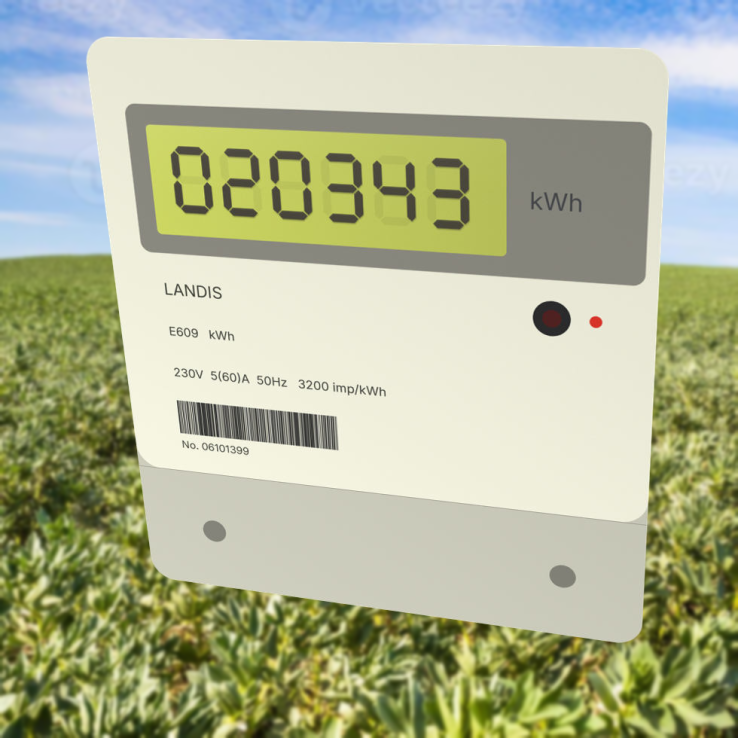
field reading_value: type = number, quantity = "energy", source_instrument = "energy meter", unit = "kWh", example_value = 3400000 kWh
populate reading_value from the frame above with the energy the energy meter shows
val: 20343 kWh
